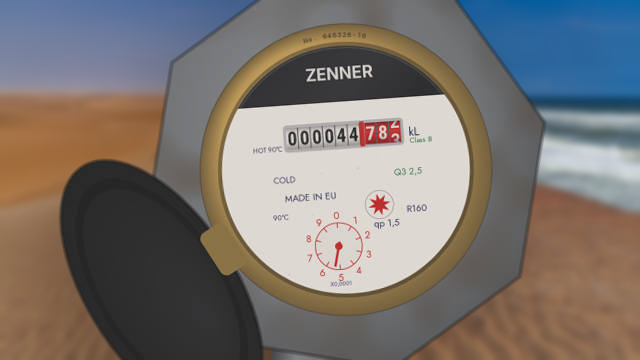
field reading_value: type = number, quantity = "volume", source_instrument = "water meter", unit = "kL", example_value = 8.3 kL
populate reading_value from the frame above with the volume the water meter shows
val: 44.7825 kL
